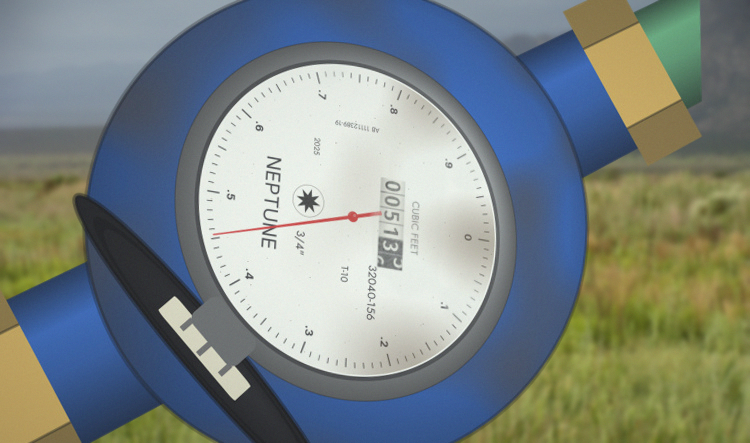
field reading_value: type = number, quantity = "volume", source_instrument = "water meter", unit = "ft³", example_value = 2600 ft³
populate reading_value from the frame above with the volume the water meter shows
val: 5135.45 ft³
